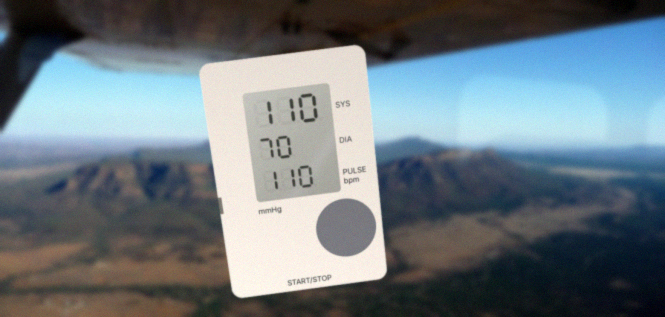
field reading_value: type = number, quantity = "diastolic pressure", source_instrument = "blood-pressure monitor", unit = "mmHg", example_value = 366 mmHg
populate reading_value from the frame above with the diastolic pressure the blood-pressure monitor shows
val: 70 mmHg
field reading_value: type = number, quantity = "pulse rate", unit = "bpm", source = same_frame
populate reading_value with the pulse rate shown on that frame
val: 110 bpm
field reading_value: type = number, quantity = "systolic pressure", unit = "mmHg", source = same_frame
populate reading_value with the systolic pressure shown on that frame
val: 110 mmHg
